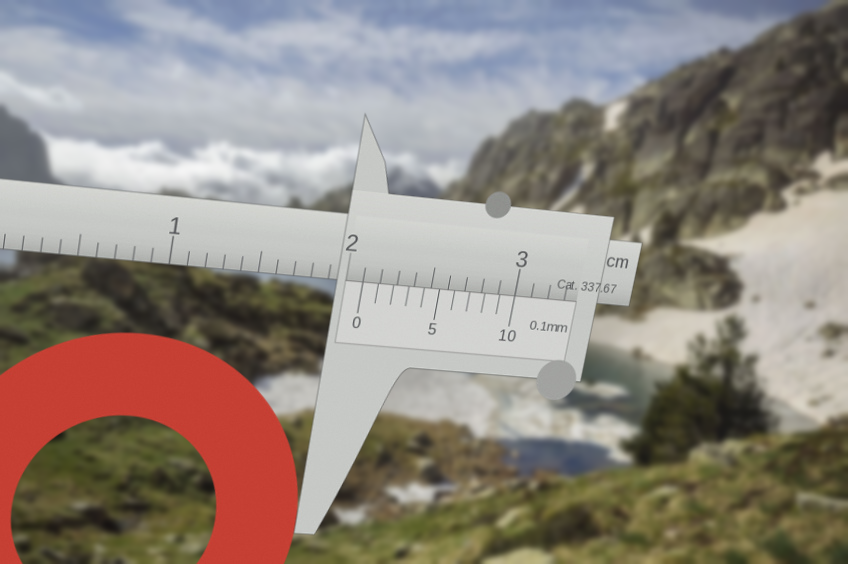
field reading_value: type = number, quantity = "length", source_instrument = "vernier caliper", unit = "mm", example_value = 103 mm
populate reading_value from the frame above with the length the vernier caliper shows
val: 21.0 mm
